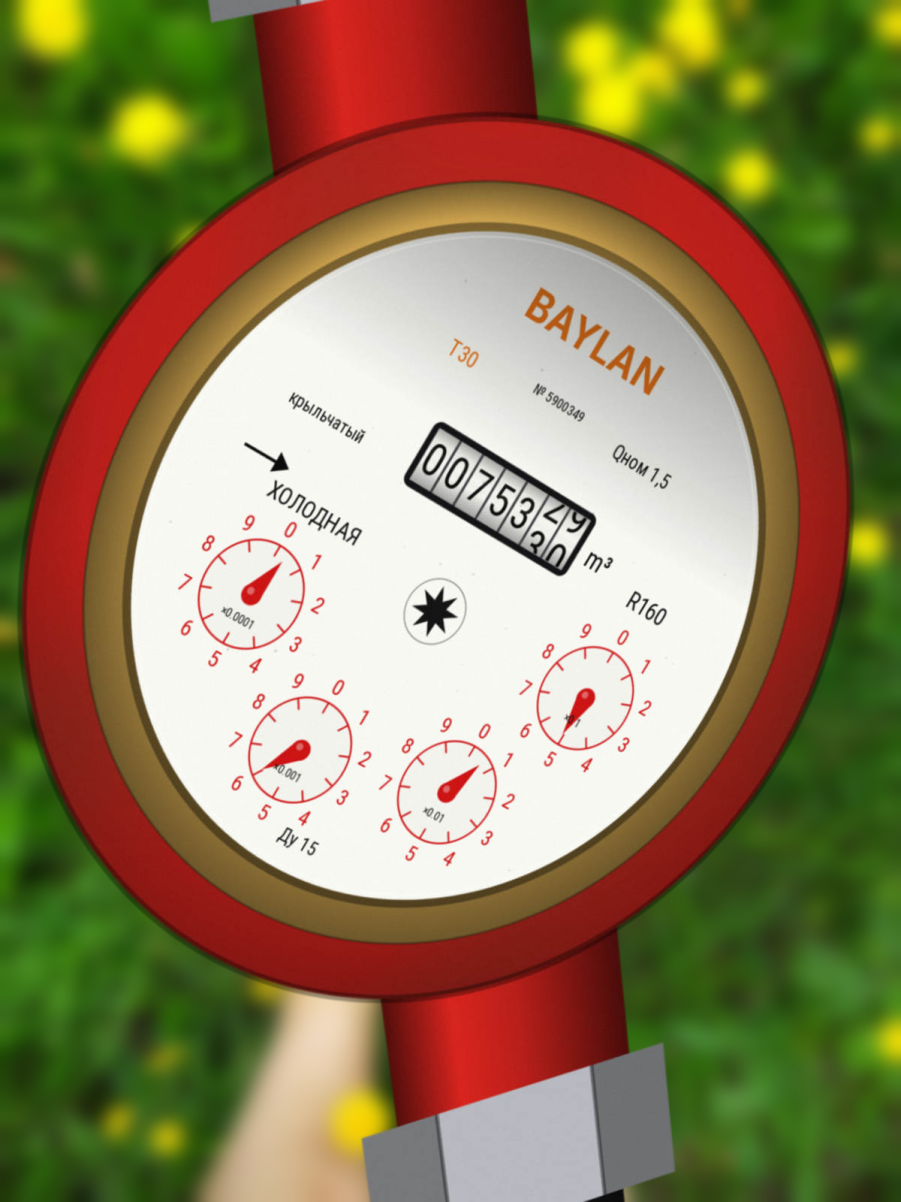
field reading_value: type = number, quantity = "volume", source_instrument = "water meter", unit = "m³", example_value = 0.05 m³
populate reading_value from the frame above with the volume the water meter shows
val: 75329.5060 m³
